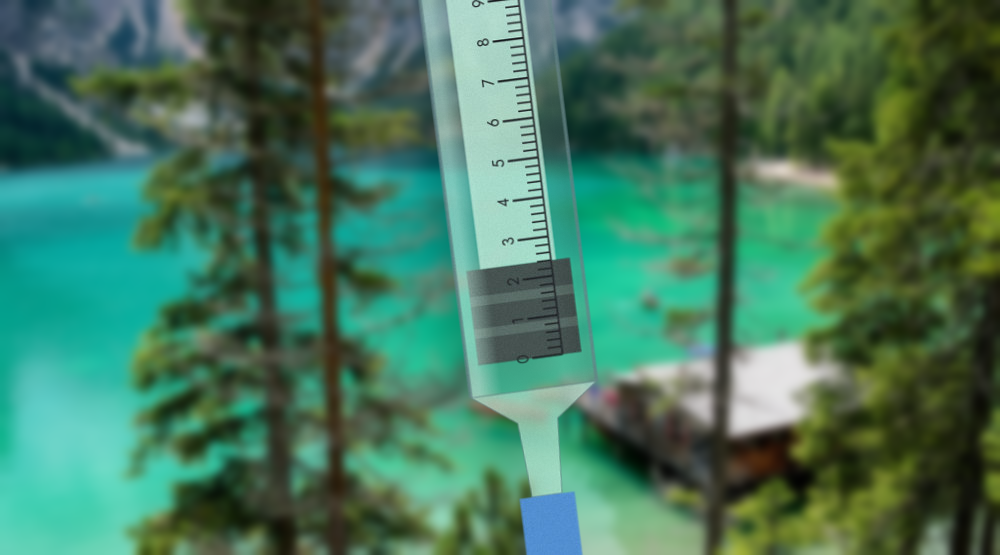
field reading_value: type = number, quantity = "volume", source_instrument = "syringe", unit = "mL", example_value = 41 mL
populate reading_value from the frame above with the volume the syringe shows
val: 0 mL
